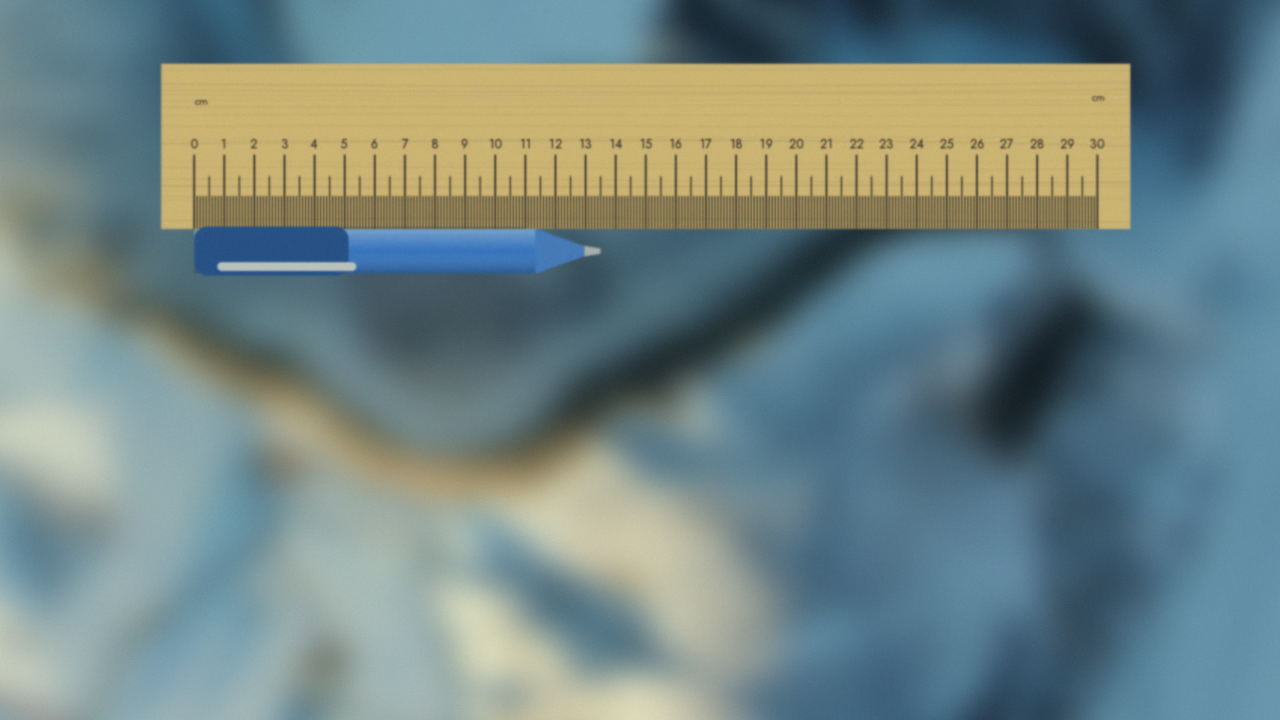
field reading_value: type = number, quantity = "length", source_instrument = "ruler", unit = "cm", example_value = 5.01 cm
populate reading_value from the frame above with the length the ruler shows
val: 13.5 cm
